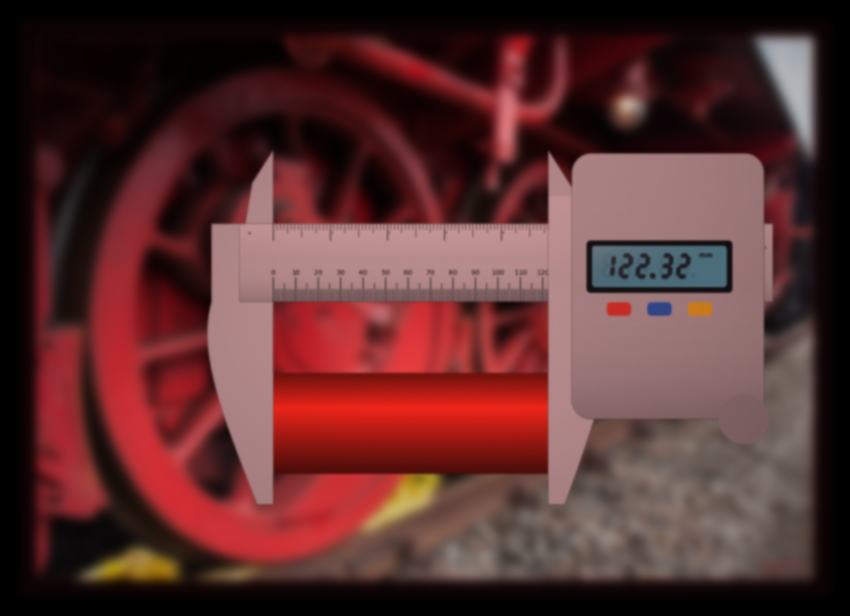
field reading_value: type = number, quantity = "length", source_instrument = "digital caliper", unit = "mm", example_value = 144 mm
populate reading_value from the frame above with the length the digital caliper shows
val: 122.32 mm
